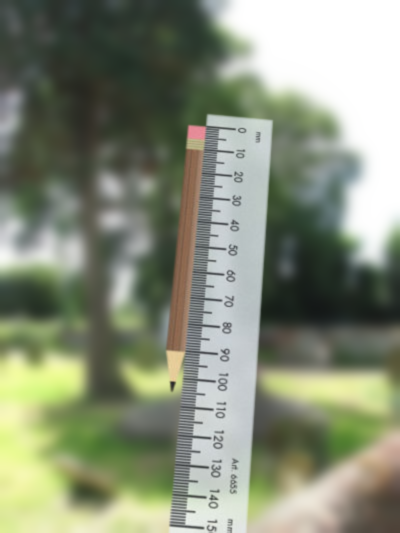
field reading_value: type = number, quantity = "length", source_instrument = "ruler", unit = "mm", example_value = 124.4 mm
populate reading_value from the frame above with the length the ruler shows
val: 105 mm
